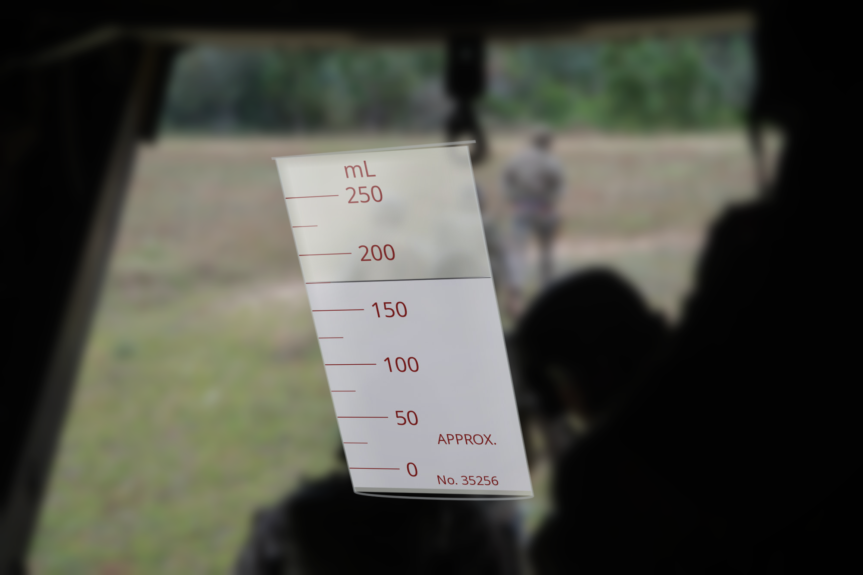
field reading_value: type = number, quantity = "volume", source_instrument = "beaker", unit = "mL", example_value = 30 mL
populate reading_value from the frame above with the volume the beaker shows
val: 175 mL
